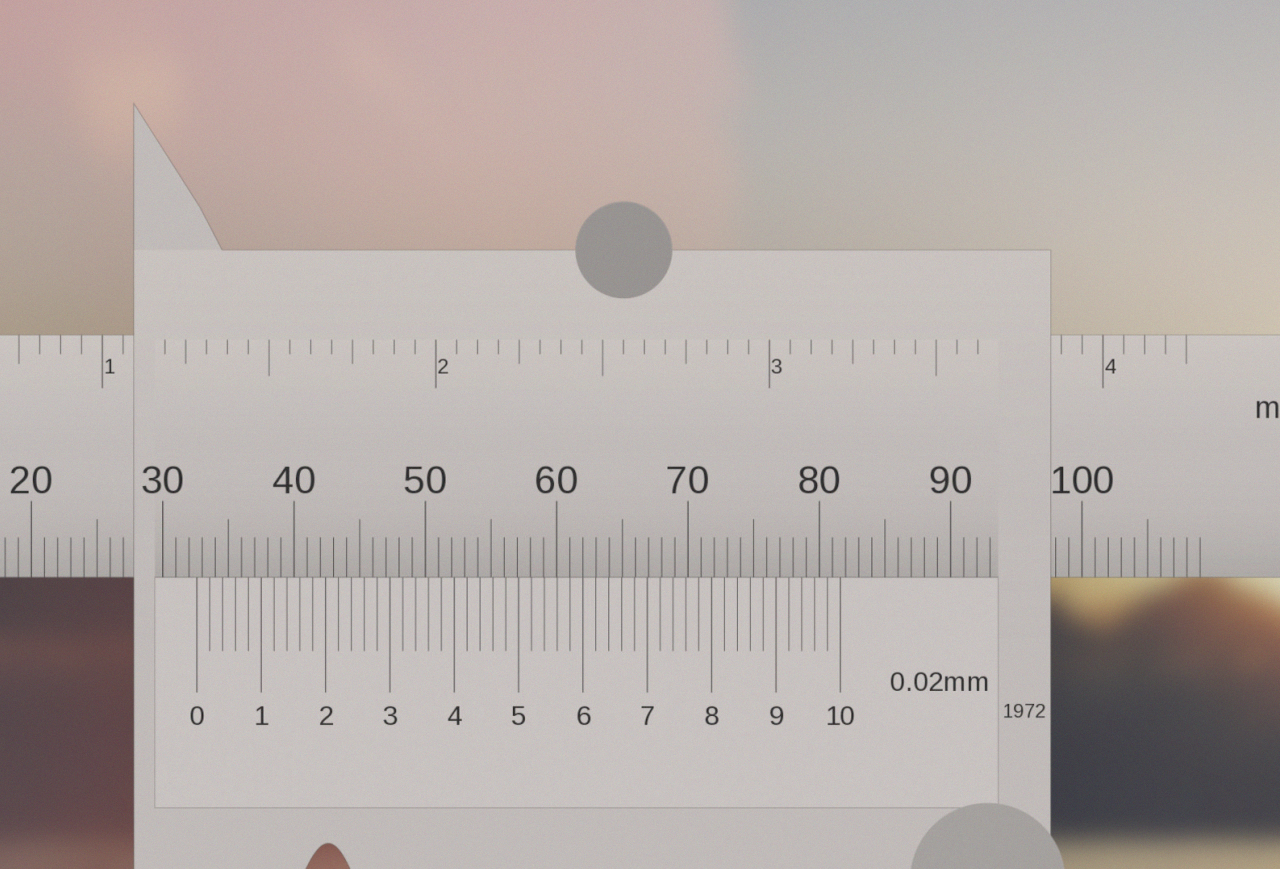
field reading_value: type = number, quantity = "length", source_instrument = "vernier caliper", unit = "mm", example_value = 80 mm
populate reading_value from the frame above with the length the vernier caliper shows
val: 32.6 mm
